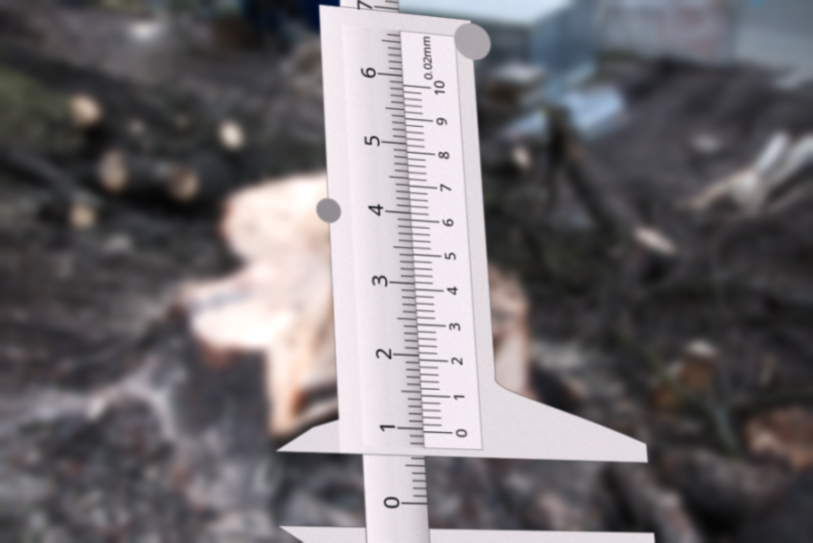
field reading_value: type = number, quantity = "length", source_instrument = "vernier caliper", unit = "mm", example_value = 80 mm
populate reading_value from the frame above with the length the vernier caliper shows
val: 9.6 mm
